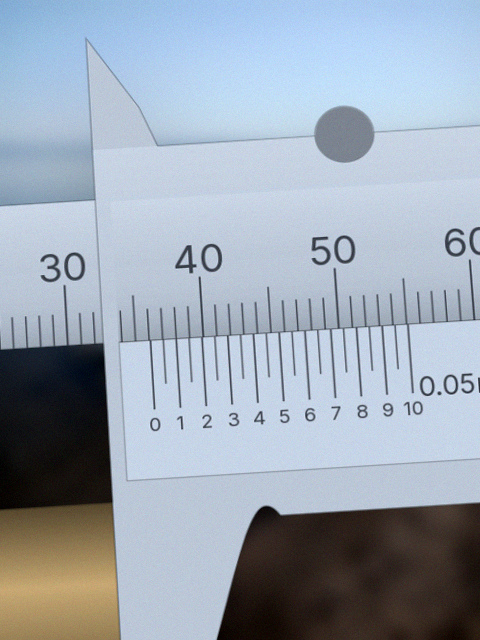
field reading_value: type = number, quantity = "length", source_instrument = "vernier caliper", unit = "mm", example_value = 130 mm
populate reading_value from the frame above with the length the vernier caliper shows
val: 36.1 mm
